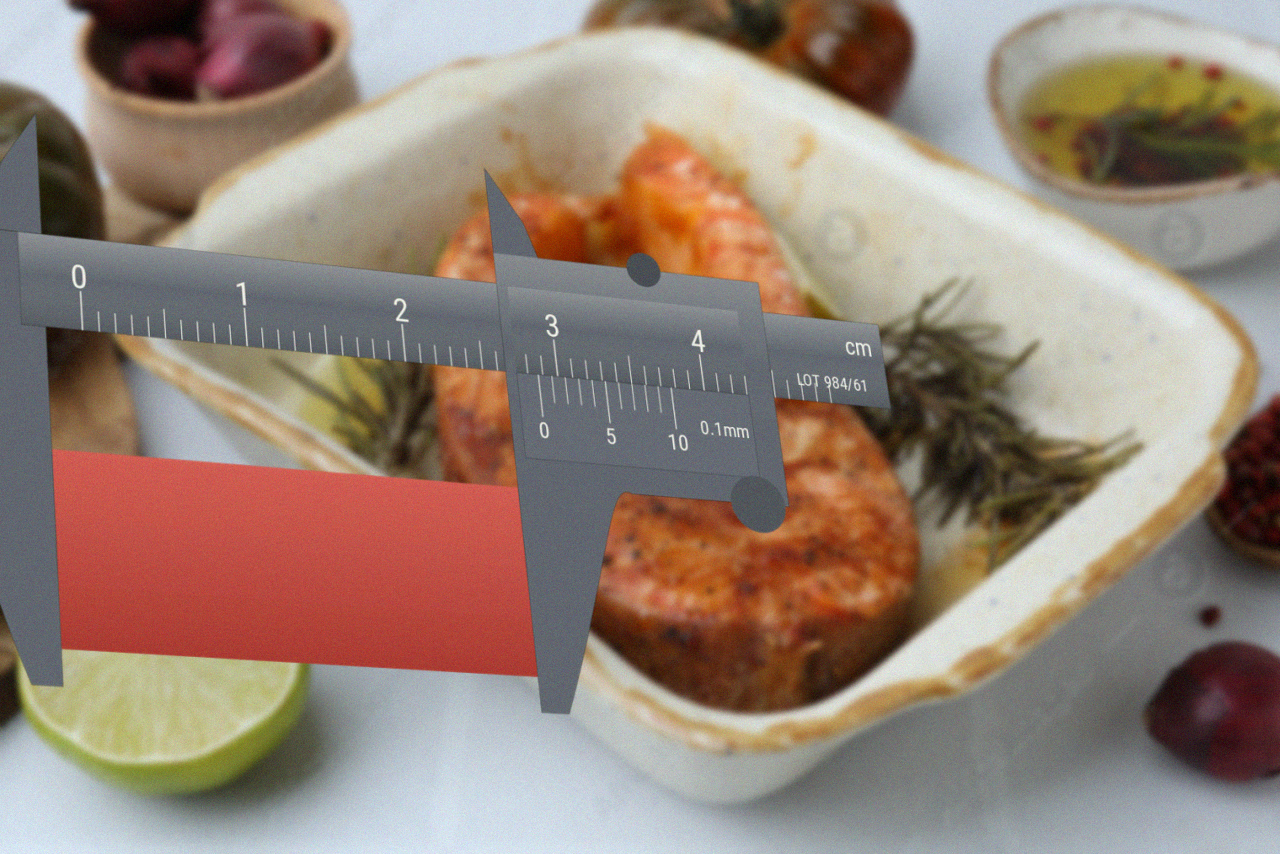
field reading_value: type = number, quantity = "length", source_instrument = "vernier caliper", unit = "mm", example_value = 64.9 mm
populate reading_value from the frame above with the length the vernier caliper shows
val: 28.7 mm
